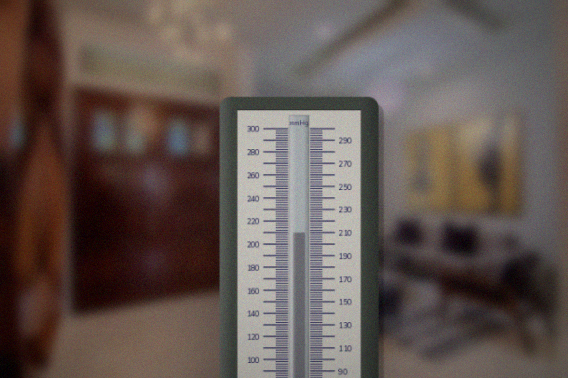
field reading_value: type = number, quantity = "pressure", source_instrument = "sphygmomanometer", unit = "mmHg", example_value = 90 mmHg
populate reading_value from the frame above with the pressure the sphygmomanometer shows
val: 210 mmHg
